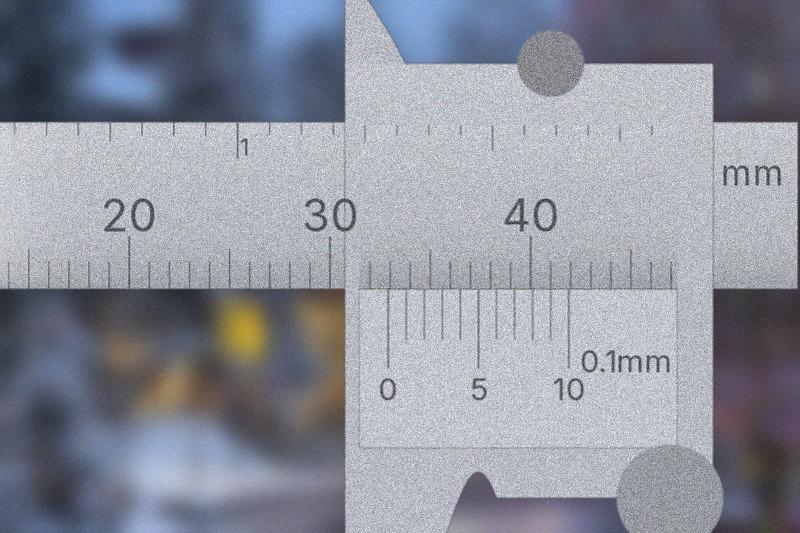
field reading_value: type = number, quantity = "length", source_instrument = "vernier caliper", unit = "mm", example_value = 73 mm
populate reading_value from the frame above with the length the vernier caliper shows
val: 32.9 mm
